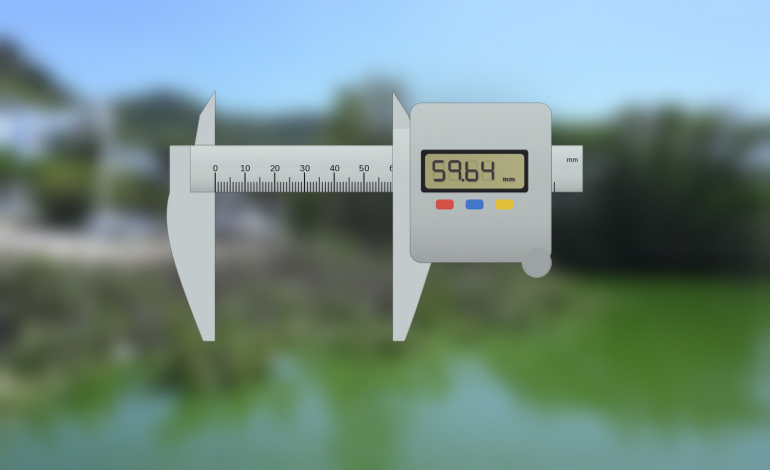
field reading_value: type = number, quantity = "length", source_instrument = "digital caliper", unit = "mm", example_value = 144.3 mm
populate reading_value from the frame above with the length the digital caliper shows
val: 59.64 mm
